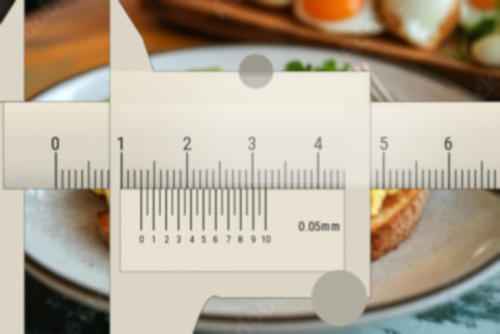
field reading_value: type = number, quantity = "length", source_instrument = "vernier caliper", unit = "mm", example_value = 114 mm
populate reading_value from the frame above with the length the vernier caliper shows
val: 13.0 mm
